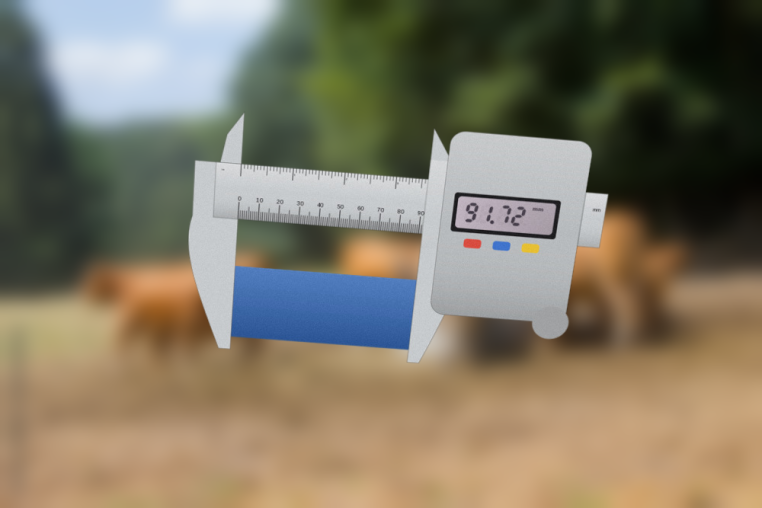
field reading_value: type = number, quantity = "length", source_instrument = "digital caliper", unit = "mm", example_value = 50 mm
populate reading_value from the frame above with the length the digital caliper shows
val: 91.72 mm
